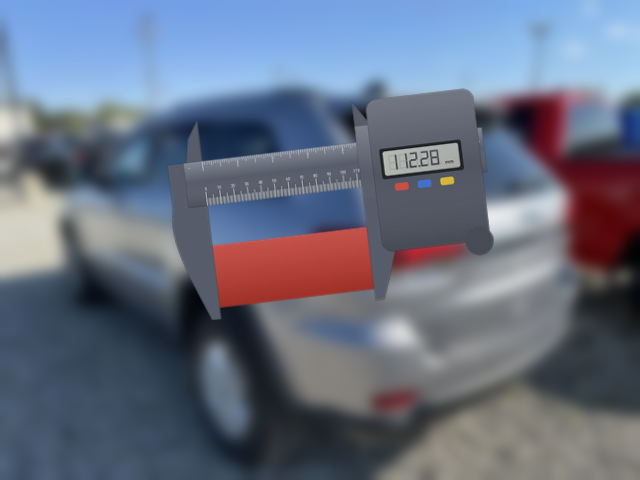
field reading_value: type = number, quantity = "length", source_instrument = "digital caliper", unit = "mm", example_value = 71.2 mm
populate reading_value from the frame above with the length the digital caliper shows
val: 112.28 mm
